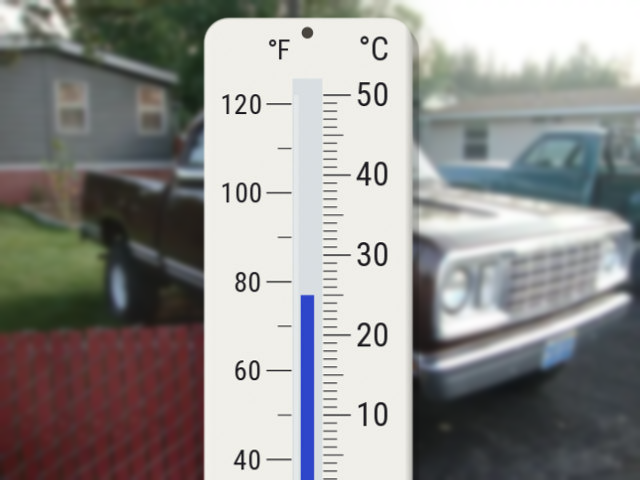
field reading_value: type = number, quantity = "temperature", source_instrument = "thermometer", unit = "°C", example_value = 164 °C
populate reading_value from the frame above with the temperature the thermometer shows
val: 25 °C
